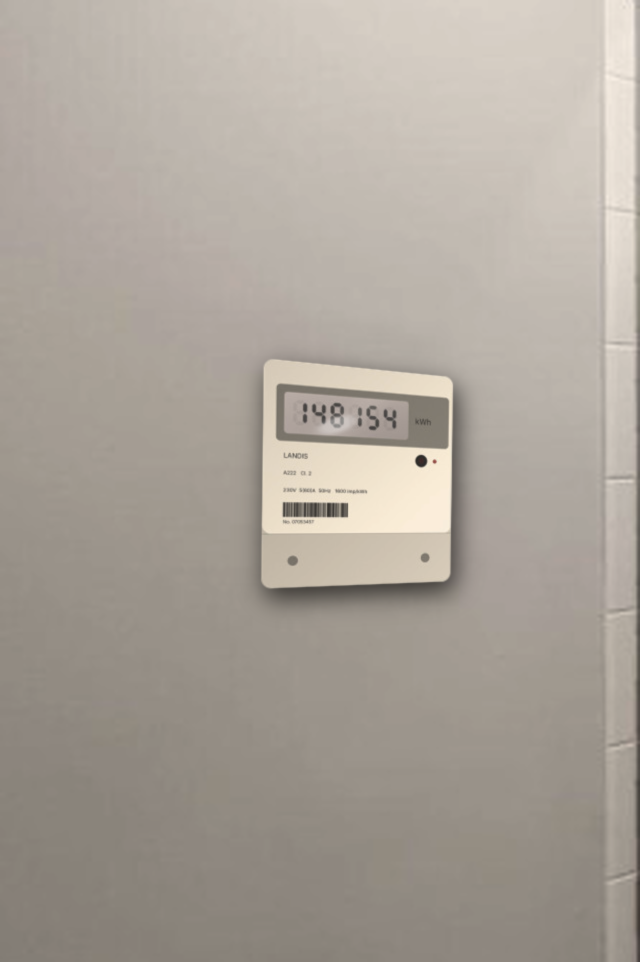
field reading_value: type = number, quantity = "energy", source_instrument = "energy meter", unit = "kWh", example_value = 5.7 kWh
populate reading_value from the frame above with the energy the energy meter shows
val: 148154 kWh
